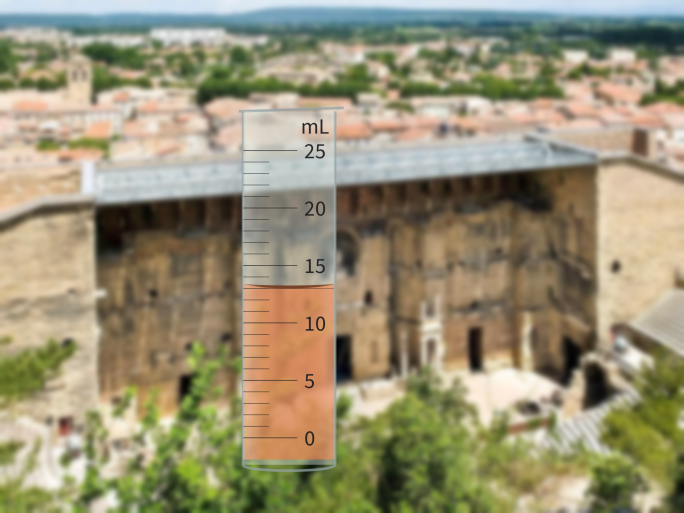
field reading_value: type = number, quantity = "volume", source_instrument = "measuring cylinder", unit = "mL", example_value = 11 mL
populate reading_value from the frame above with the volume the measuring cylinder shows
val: 13 mL
